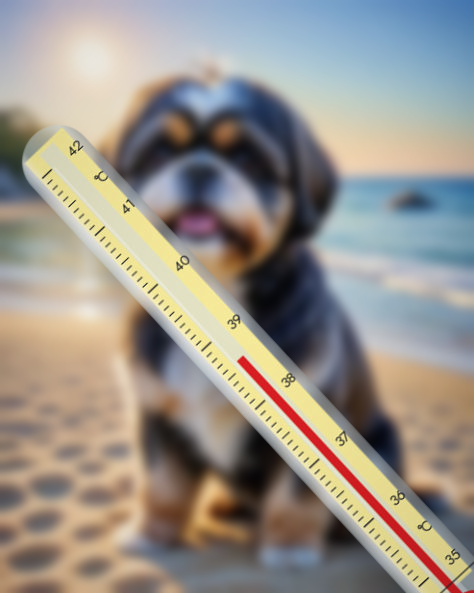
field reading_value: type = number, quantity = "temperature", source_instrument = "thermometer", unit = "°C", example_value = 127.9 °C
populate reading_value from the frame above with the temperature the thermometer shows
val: 38.6 °C
